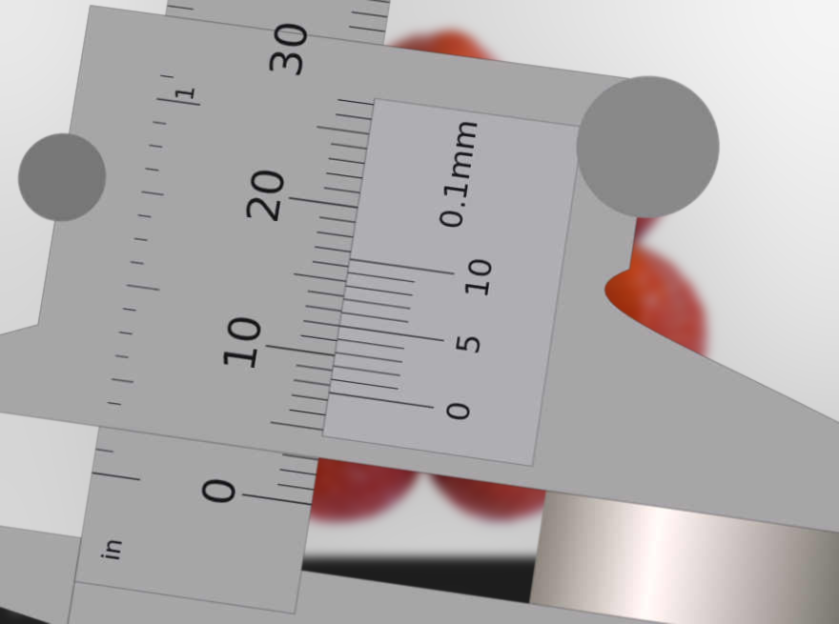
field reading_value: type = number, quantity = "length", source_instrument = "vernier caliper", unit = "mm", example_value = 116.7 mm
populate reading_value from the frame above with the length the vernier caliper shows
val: 7.5 mm
